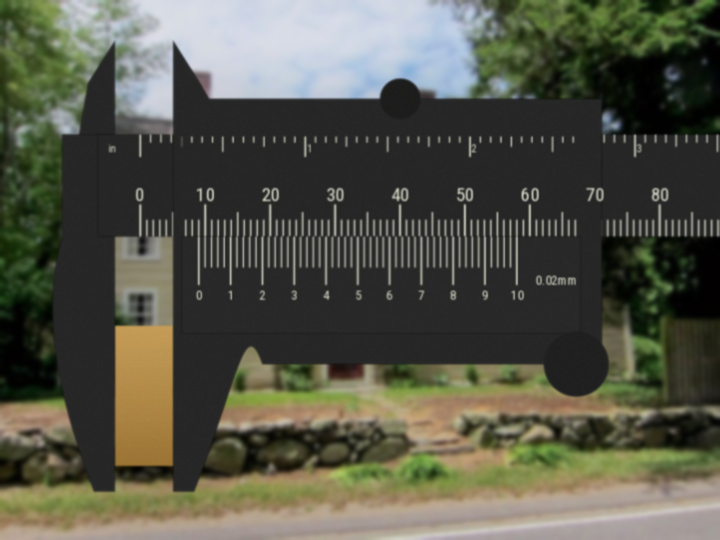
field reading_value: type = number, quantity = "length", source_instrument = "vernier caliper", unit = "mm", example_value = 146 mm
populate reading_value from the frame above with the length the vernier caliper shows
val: 9.0 mm
